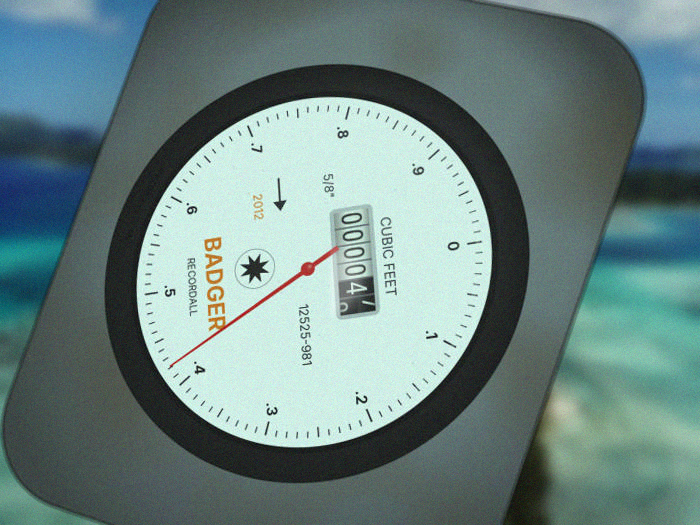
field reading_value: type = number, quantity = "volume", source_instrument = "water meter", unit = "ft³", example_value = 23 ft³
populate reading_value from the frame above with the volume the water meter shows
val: 47.42 ft³
